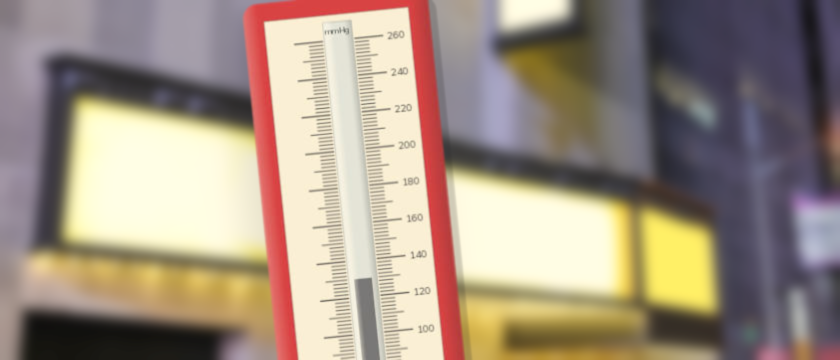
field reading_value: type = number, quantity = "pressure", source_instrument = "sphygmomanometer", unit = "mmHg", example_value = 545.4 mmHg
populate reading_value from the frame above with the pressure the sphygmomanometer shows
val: 130 mmHg
